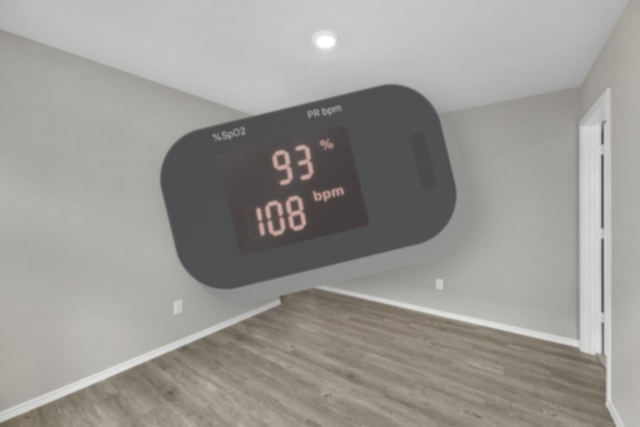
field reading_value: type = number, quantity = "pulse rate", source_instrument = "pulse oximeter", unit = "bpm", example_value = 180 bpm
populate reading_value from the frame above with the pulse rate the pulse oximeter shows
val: 108 bpm
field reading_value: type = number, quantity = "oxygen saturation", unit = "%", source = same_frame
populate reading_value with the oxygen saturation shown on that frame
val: 93 %
